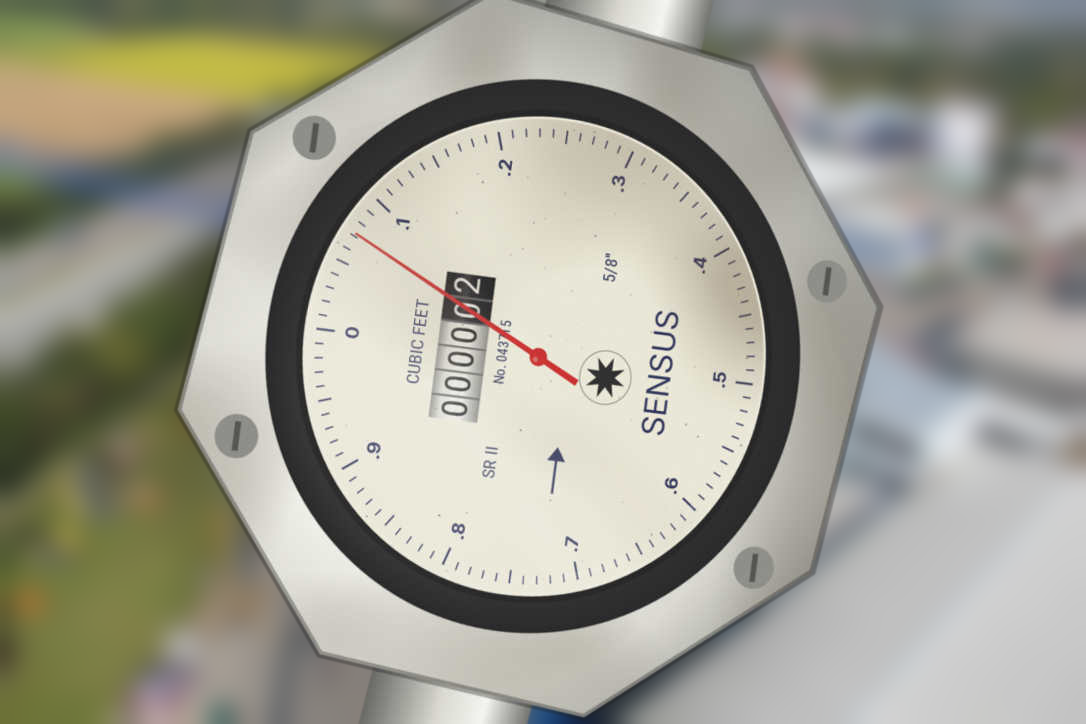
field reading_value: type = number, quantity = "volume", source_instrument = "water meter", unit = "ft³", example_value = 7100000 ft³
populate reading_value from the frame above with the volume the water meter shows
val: 2.07 ft³
